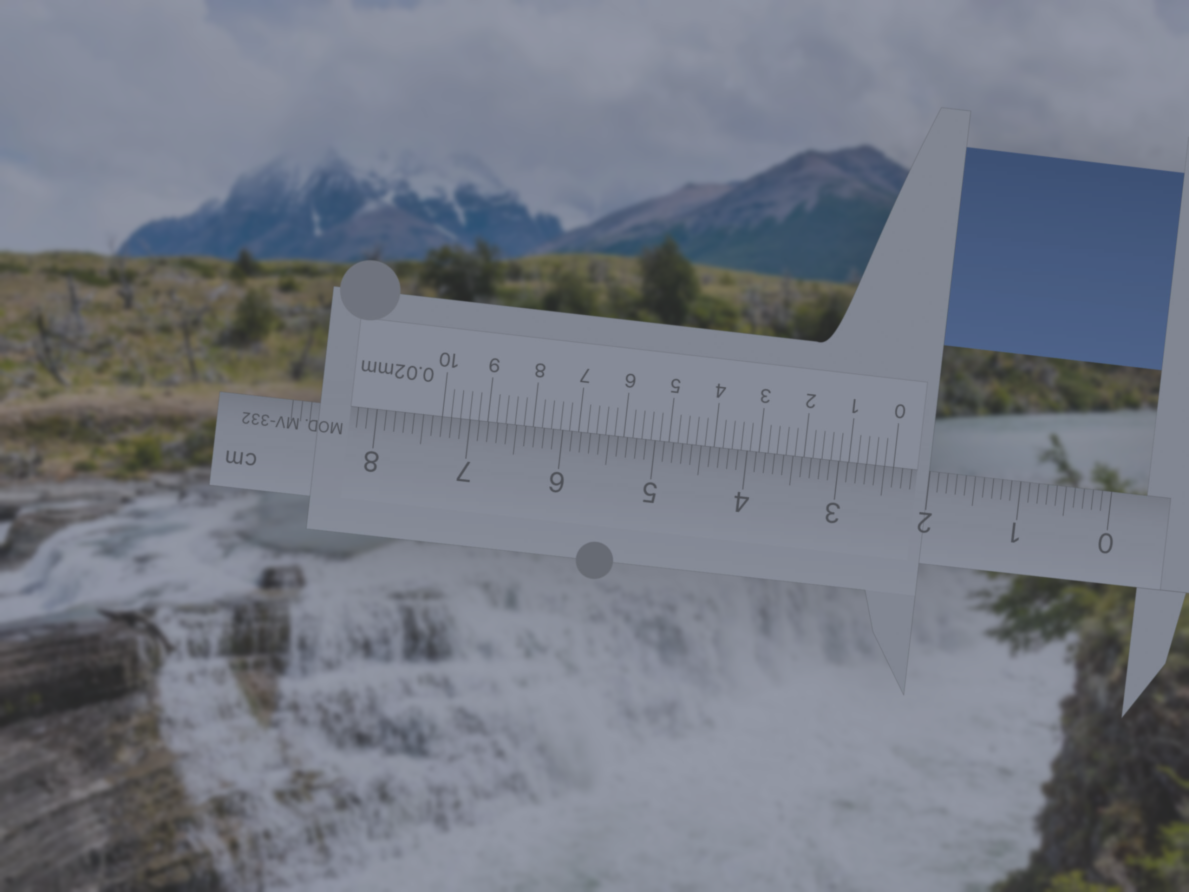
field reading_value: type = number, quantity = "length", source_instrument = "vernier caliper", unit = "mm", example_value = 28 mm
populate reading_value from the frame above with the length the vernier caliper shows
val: 24.0 mm
